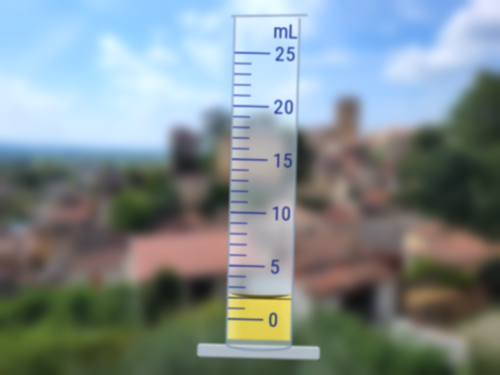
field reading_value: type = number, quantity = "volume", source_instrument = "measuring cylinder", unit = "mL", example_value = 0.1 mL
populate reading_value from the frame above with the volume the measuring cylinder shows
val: 2 mL
